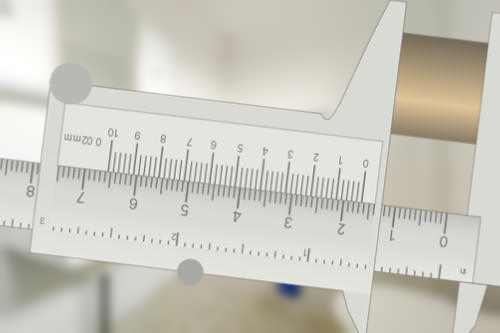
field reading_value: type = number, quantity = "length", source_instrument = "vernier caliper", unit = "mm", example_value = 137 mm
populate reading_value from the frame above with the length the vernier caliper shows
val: 16.5 mm
